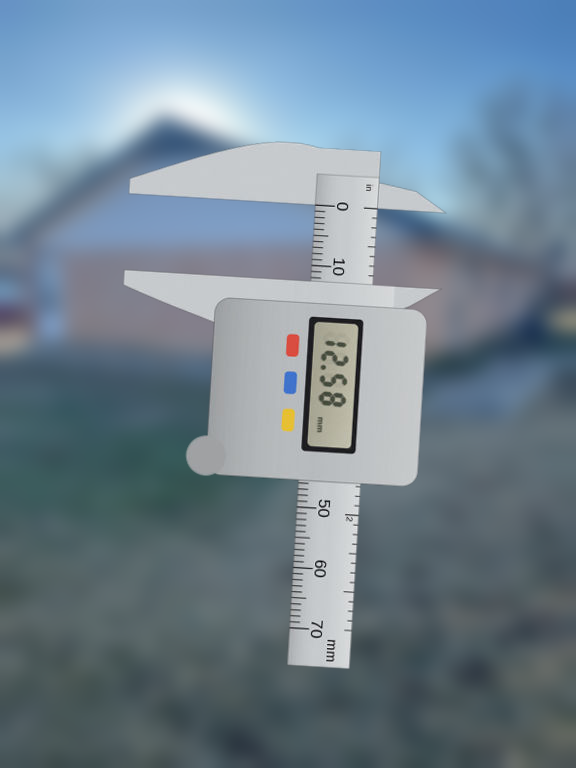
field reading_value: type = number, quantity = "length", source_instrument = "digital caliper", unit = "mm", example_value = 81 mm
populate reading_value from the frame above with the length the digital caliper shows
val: 12.58 mm
